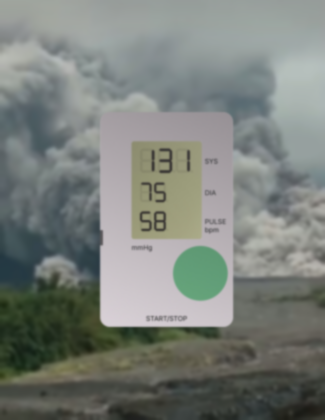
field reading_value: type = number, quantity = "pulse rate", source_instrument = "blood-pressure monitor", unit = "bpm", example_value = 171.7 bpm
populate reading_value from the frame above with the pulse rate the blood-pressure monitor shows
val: 58 bpm
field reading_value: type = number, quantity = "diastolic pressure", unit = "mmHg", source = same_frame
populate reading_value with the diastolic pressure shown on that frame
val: 75 mmHg
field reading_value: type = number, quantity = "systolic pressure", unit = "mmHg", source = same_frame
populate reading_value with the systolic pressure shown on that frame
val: 131 mmHg
